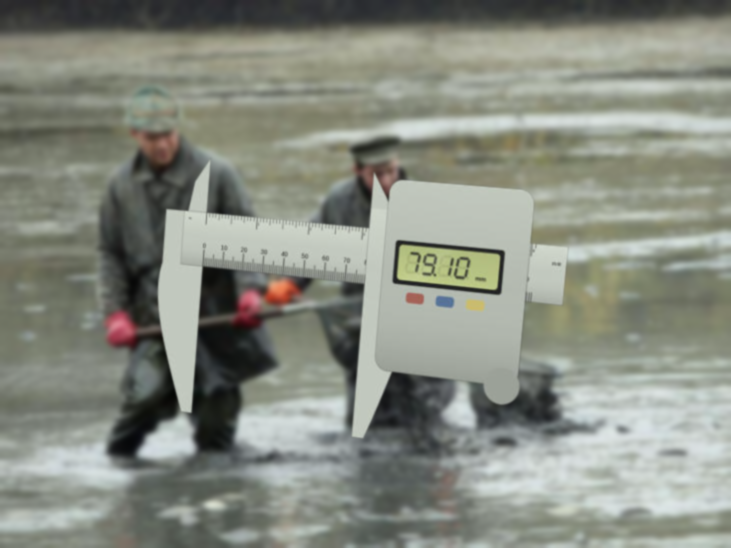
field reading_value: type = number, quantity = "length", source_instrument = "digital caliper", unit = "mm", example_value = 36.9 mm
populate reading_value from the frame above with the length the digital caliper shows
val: 79.10 mm
